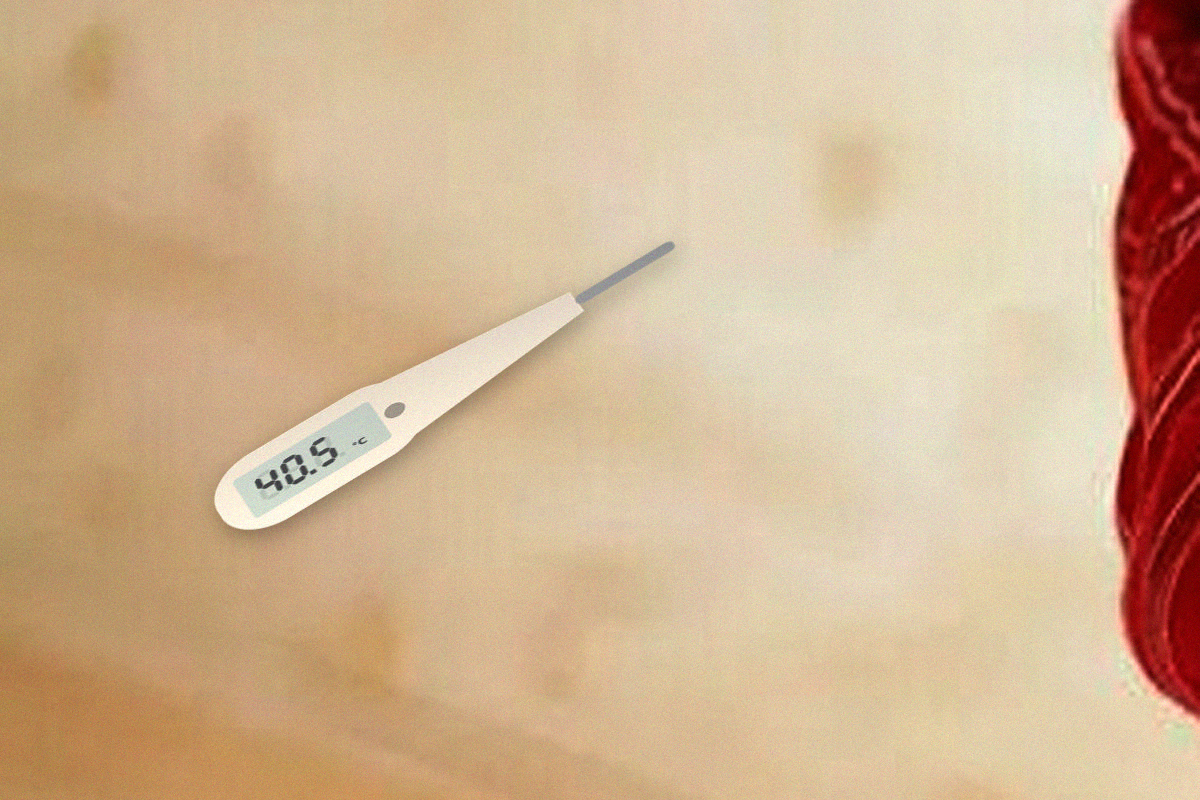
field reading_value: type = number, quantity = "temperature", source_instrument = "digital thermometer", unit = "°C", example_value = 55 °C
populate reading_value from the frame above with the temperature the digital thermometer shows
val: 40.5 °C
